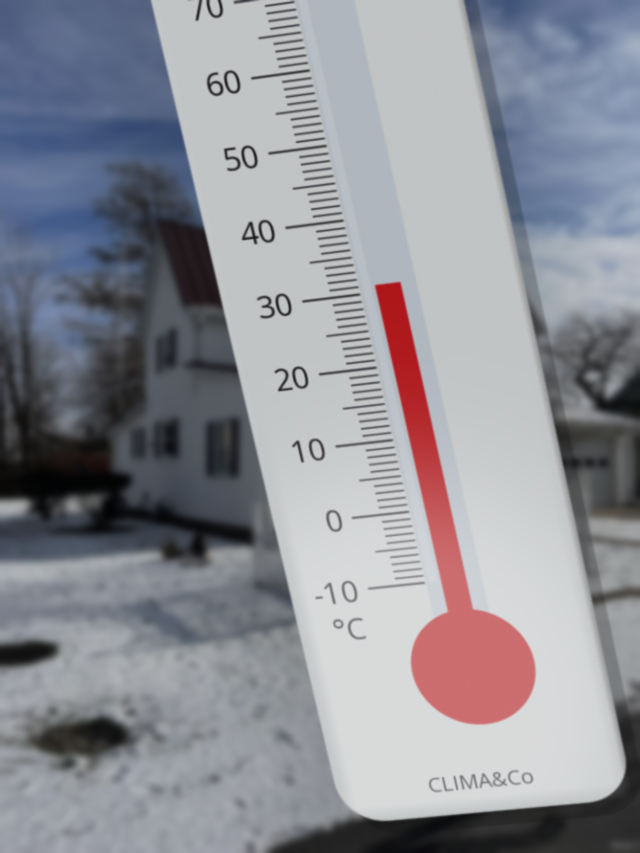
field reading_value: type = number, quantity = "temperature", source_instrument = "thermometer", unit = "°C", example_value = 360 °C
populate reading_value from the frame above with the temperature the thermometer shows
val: 31 °C
